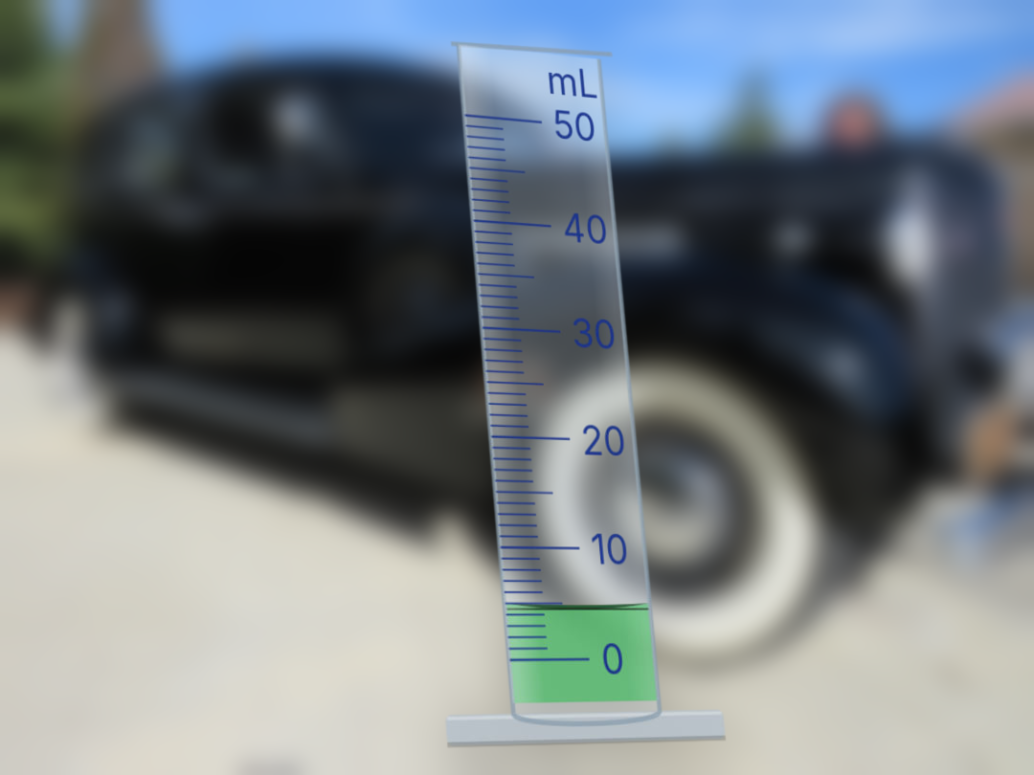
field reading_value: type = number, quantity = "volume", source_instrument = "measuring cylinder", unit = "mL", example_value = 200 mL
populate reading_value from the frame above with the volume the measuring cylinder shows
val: 4.5 mL
